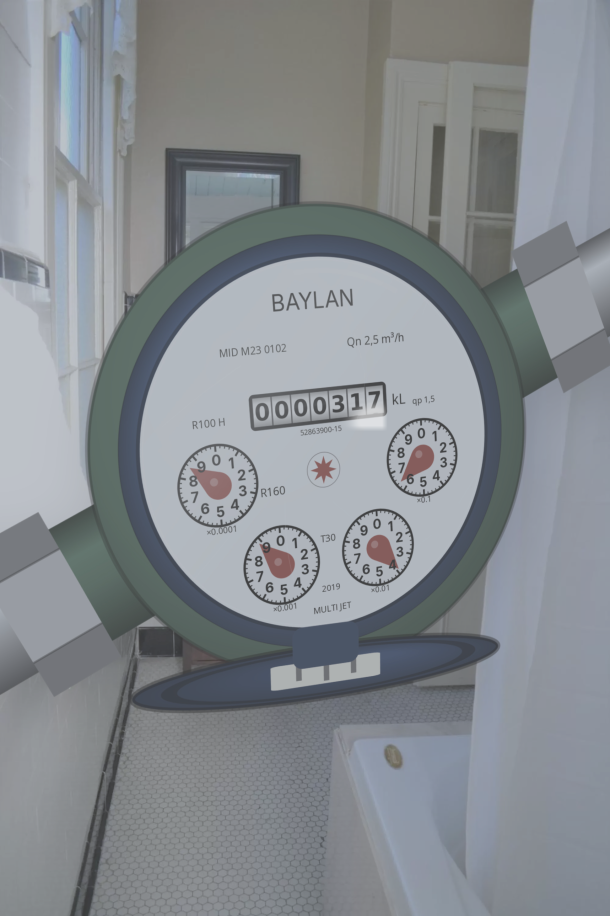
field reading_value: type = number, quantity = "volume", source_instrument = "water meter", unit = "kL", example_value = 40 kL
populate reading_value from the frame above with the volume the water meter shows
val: 317.6388 kL
